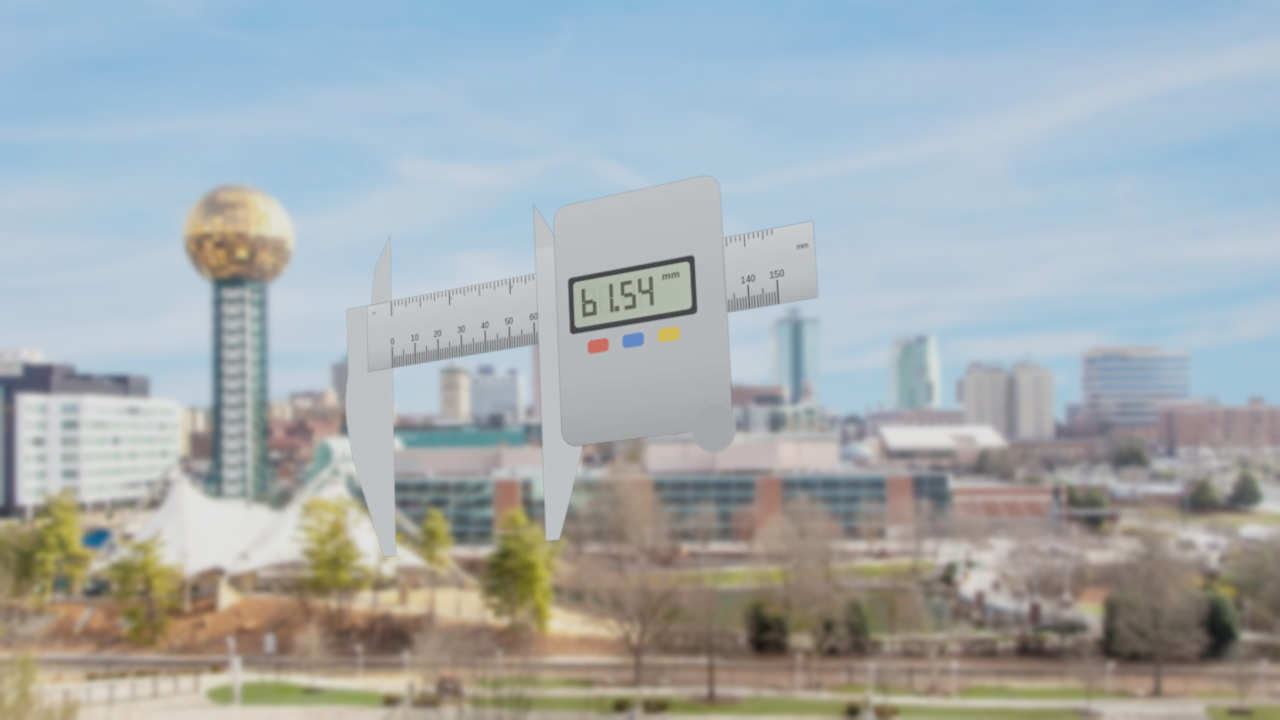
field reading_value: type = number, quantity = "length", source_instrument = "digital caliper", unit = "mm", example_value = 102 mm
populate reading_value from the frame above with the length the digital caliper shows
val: 61.54 mm
